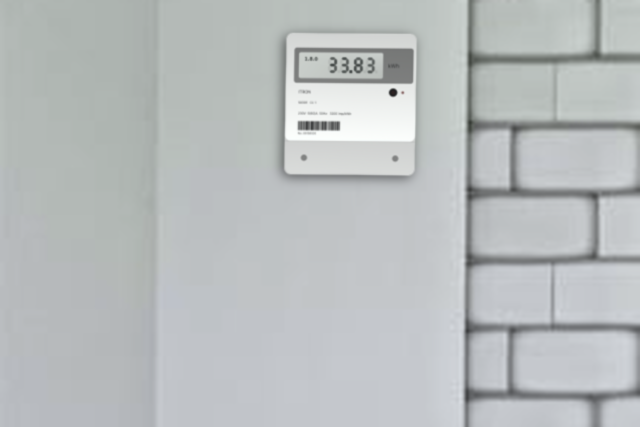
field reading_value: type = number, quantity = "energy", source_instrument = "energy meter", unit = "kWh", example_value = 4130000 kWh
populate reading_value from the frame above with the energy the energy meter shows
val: 33.83 kWh
